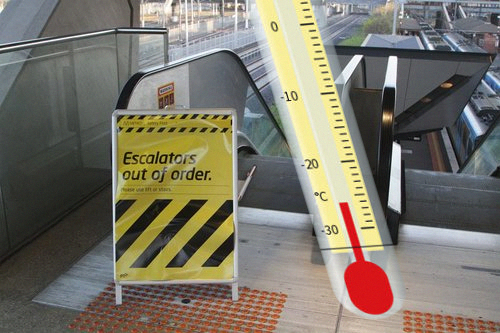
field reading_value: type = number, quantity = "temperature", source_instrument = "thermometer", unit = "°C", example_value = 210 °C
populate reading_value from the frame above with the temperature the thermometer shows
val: -26 °C
